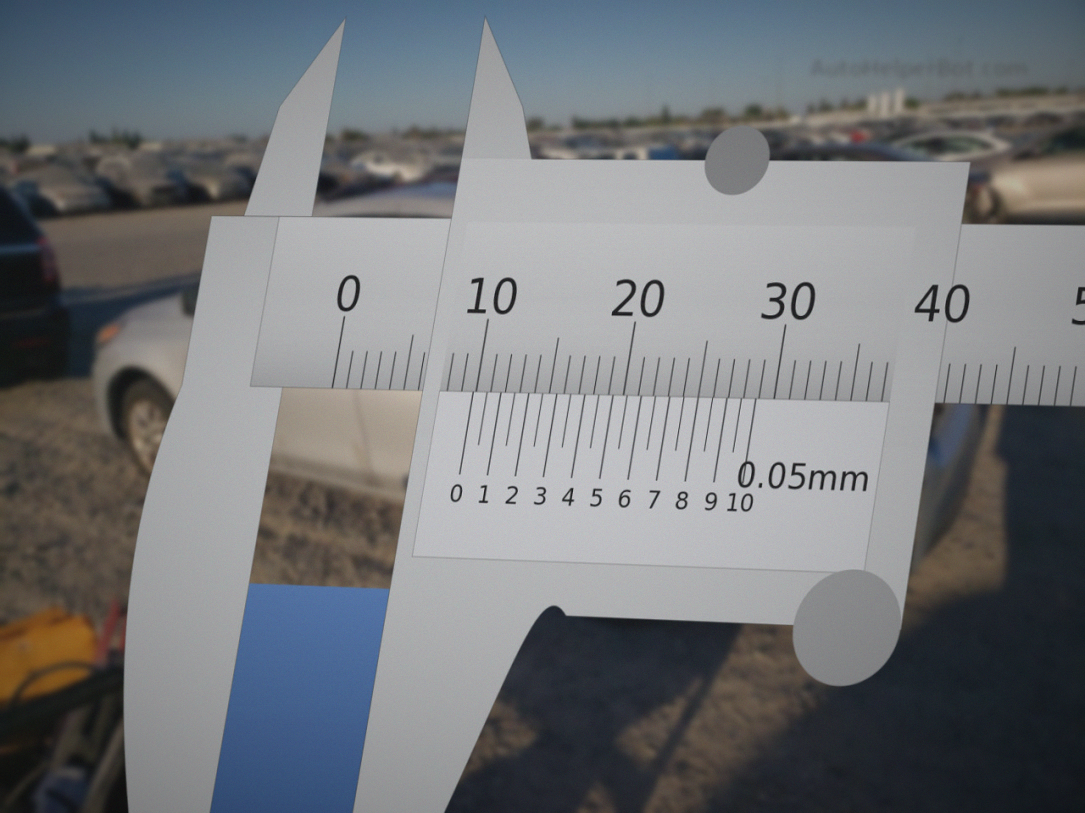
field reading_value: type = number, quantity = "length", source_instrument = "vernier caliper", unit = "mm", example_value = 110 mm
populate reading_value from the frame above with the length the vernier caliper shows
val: 9.8 mm
